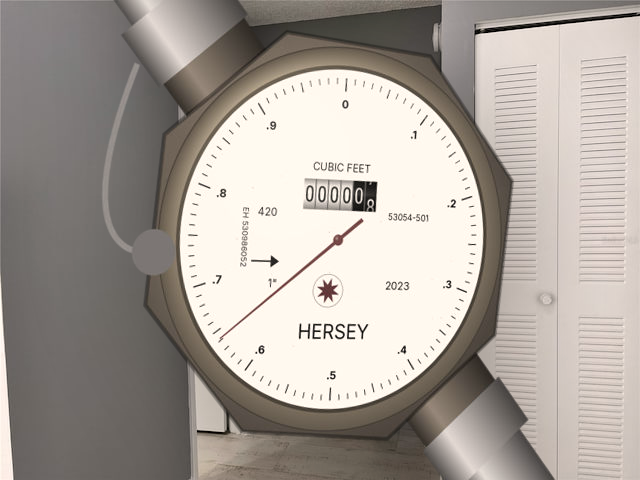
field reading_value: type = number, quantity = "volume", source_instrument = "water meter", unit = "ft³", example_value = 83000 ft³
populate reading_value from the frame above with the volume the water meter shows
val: 7.64 ft³
